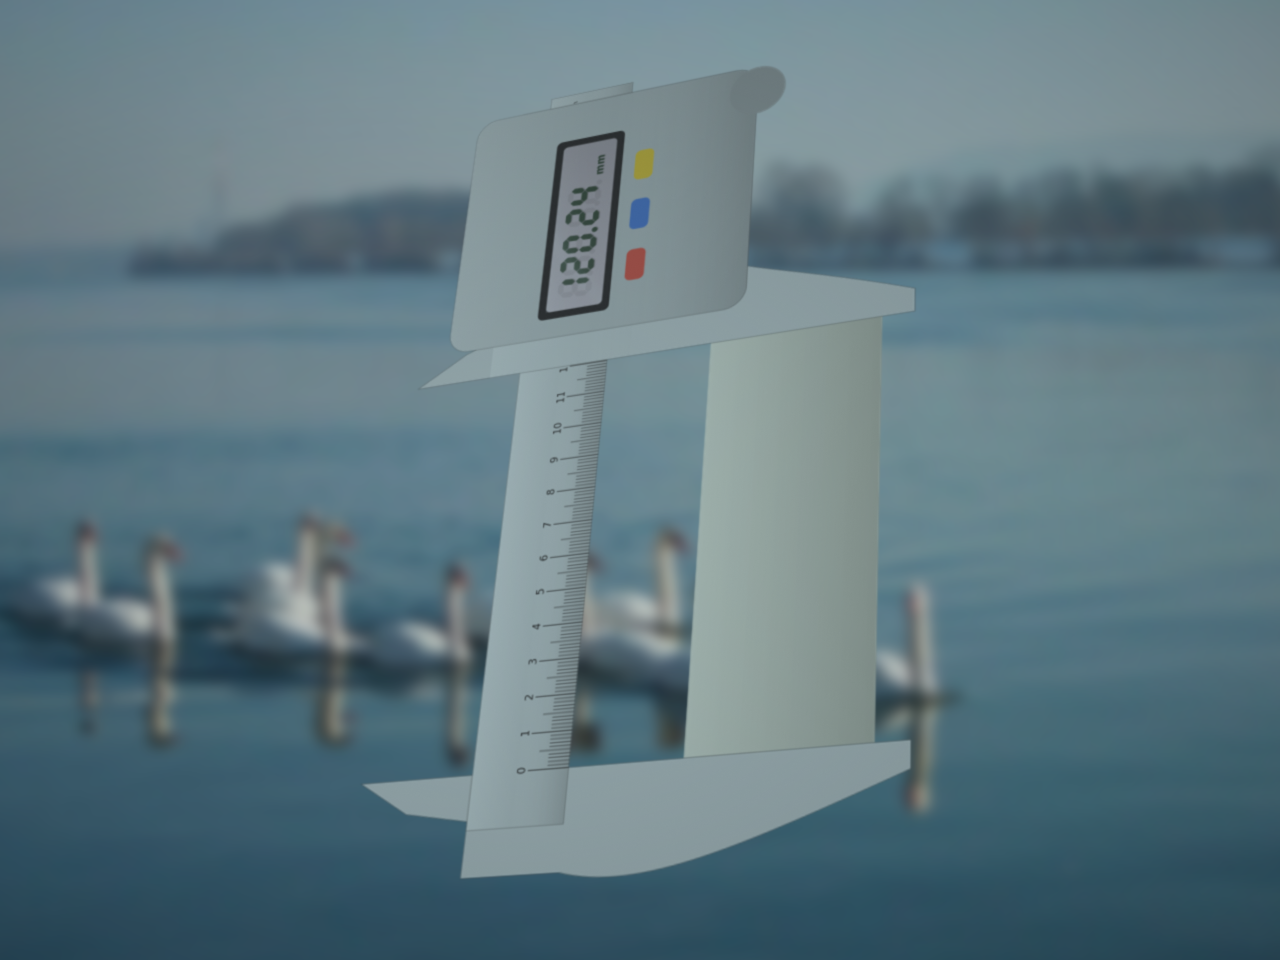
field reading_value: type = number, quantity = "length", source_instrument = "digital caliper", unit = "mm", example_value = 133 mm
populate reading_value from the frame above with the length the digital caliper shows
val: 120.24 mm
